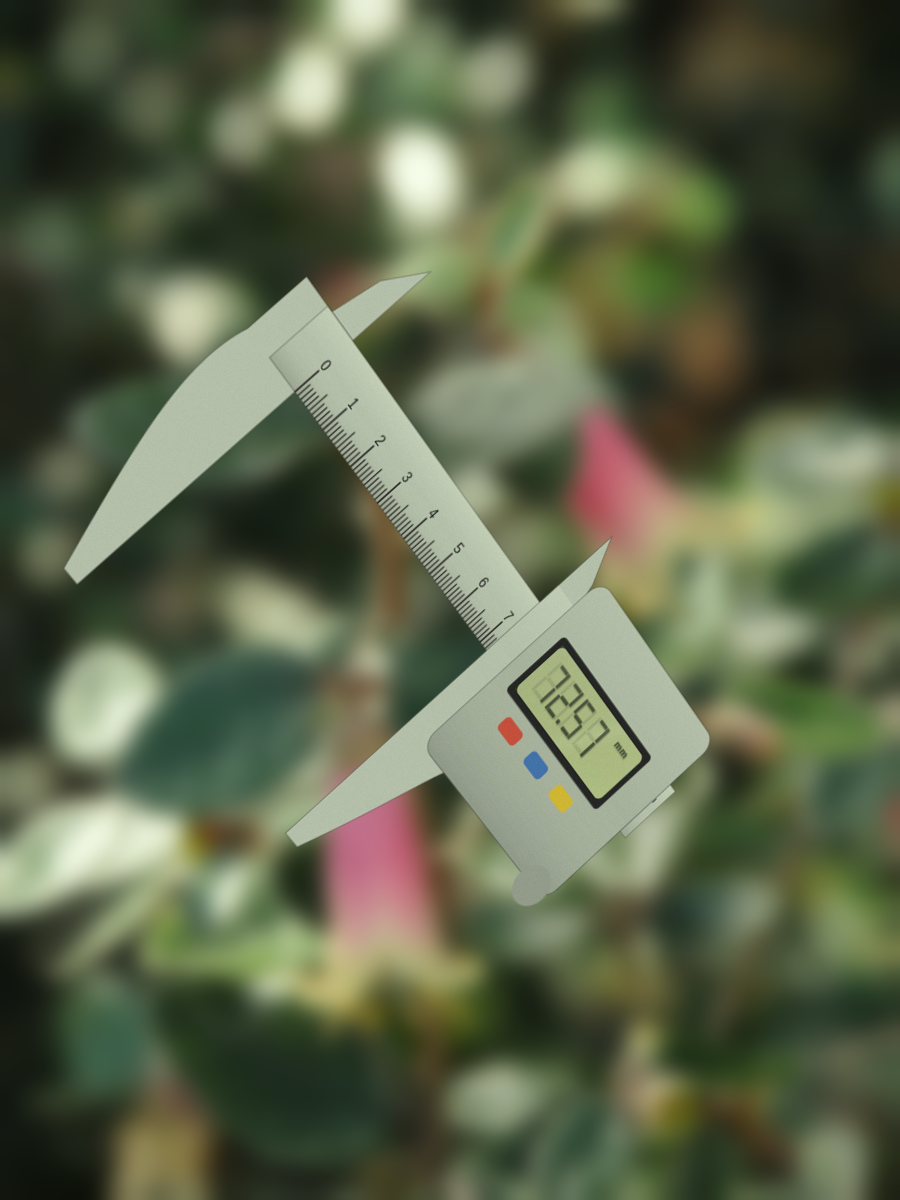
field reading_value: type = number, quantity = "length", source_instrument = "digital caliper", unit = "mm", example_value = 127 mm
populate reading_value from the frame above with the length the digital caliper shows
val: 72.57 mm
